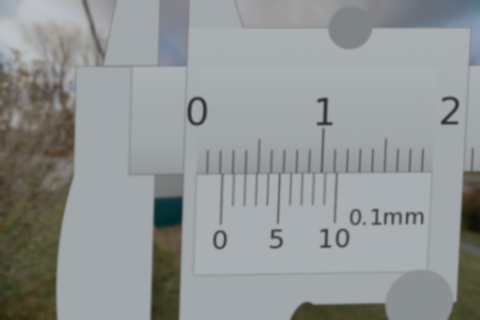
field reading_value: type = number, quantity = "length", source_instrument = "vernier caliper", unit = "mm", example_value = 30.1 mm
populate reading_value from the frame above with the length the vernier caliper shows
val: 2.2 mm
